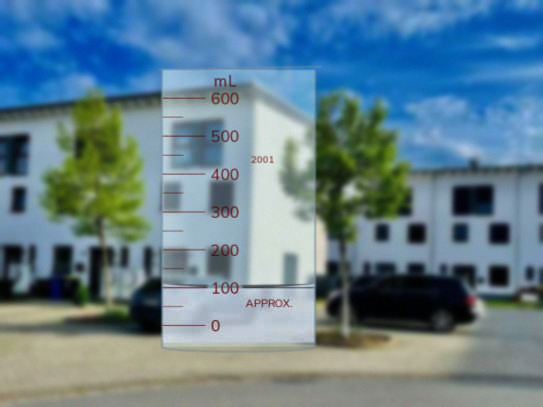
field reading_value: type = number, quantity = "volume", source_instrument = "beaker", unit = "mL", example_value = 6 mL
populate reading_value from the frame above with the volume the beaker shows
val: 100 mL
